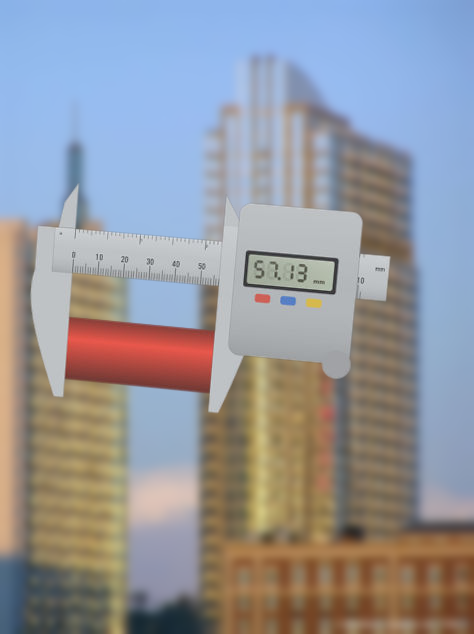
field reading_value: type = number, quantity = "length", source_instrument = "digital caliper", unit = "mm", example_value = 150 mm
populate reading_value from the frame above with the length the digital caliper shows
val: 57.13 mm
